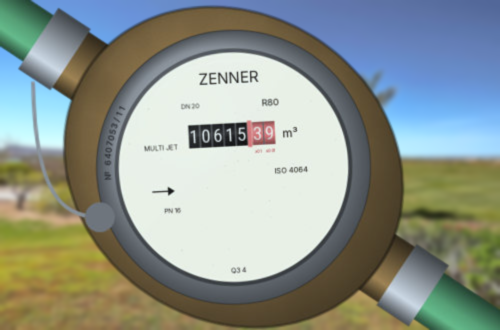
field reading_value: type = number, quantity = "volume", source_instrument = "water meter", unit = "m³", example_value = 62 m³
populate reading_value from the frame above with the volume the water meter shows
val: 10615.39 m³
